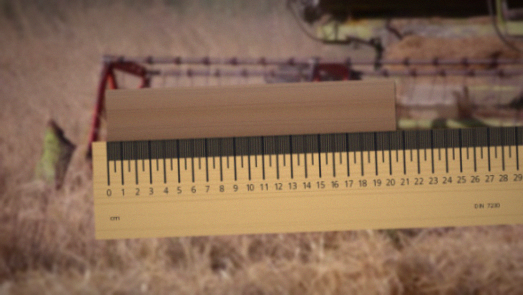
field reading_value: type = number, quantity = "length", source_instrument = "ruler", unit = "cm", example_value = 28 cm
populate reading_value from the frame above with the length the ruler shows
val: 20.5 cm
